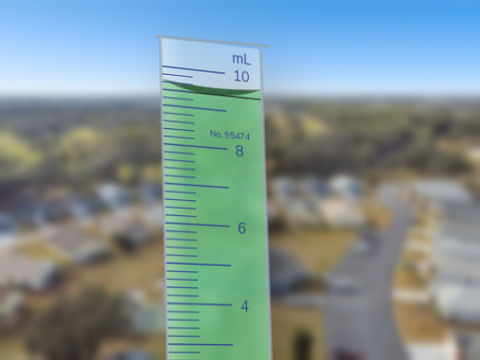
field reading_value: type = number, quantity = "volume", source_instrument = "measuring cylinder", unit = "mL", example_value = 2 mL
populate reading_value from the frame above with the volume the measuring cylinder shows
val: 9.4 mL
